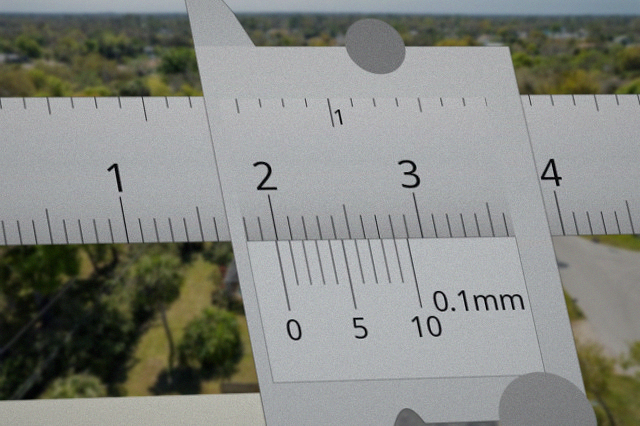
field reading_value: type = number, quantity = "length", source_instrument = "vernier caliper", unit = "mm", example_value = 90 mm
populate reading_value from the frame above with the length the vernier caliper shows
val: 19.9 mm
